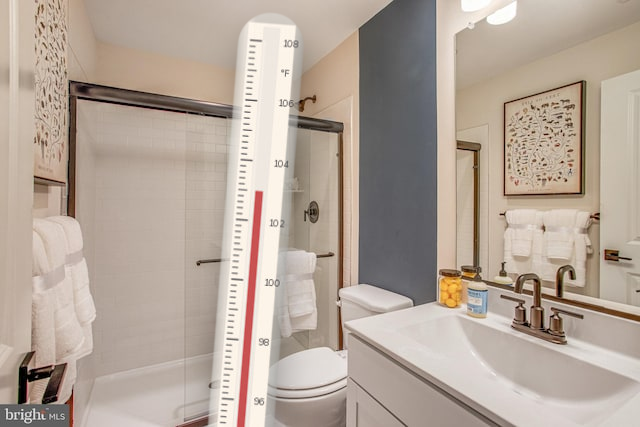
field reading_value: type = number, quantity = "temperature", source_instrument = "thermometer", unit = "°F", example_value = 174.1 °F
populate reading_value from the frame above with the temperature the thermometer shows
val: 103 °F
